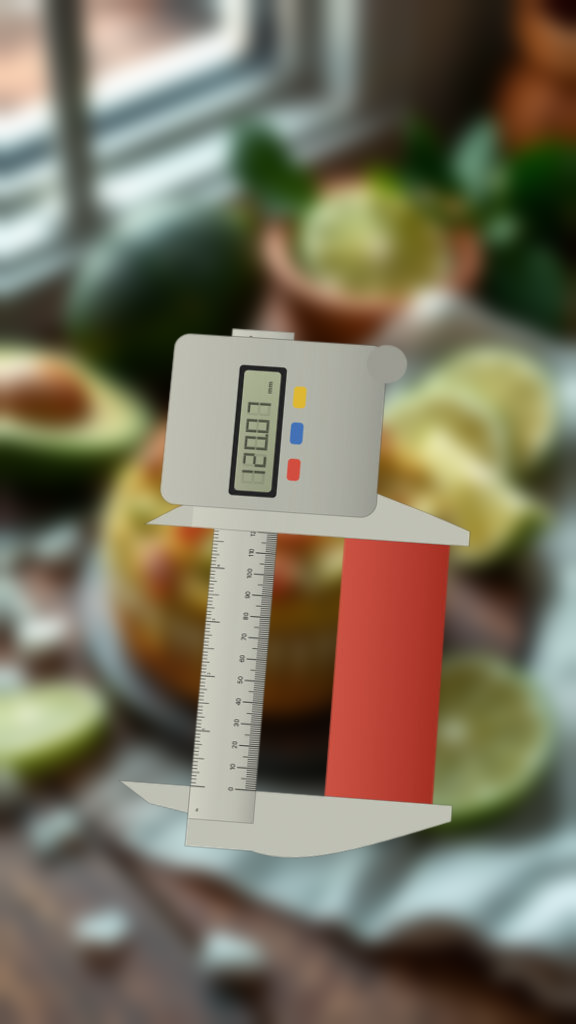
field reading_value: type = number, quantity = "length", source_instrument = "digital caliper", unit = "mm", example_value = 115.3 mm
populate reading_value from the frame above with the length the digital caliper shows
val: 120.07 mm
